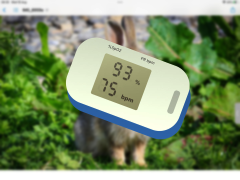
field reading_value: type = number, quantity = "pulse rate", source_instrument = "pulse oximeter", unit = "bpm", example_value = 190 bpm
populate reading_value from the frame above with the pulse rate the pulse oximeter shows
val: 75 bpm
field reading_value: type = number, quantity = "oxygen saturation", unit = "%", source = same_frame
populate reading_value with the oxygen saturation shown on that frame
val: 93 %
